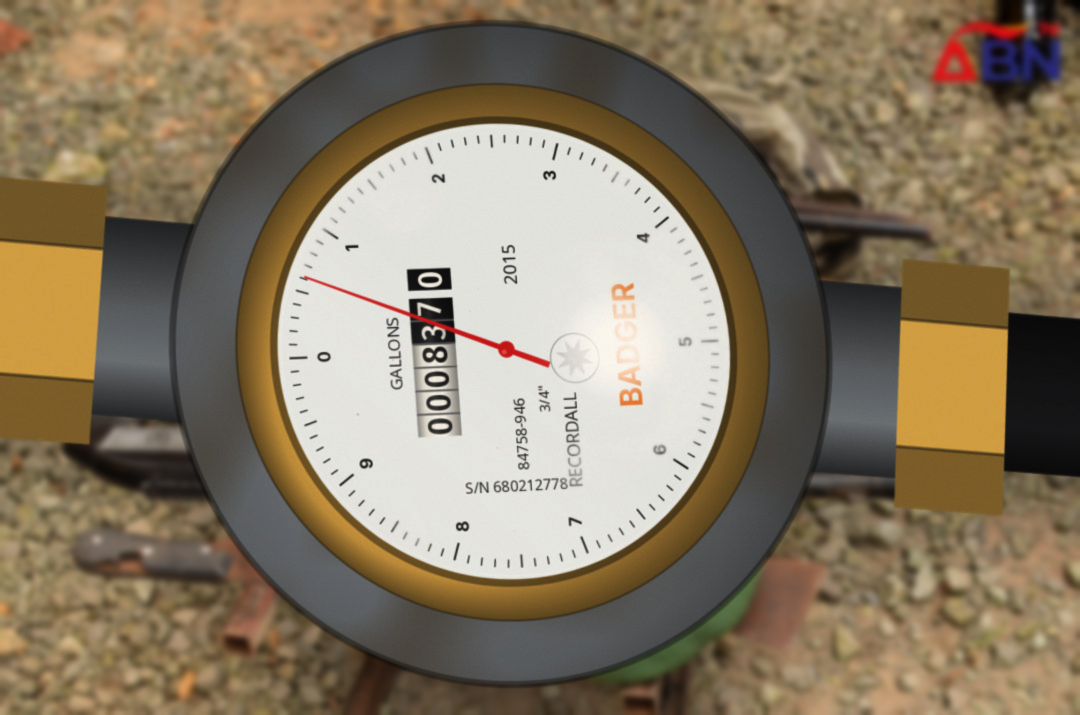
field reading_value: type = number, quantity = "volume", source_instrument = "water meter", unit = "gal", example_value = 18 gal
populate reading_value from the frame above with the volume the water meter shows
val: 8370.6 gal
